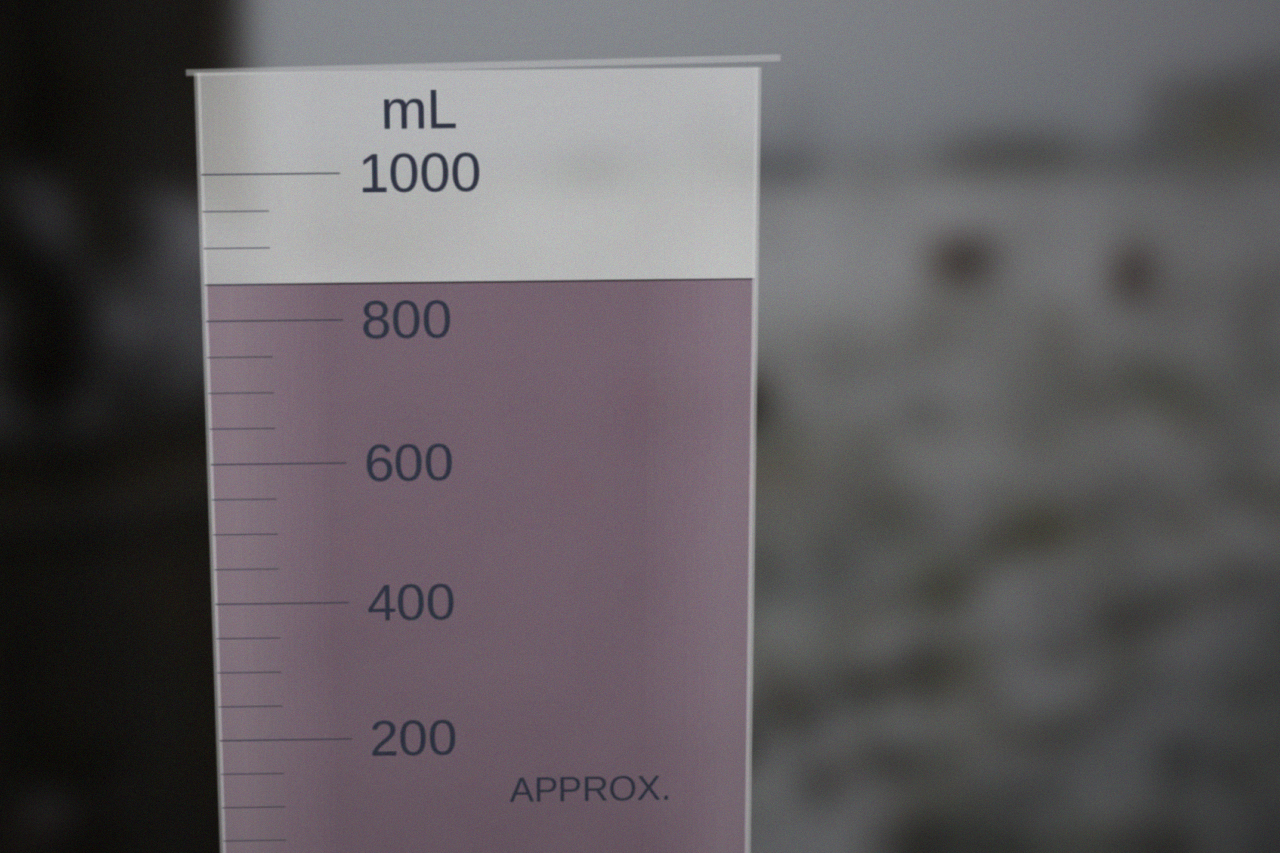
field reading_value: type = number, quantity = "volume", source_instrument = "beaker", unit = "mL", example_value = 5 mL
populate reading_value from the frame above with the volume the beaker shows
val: 850 mL
